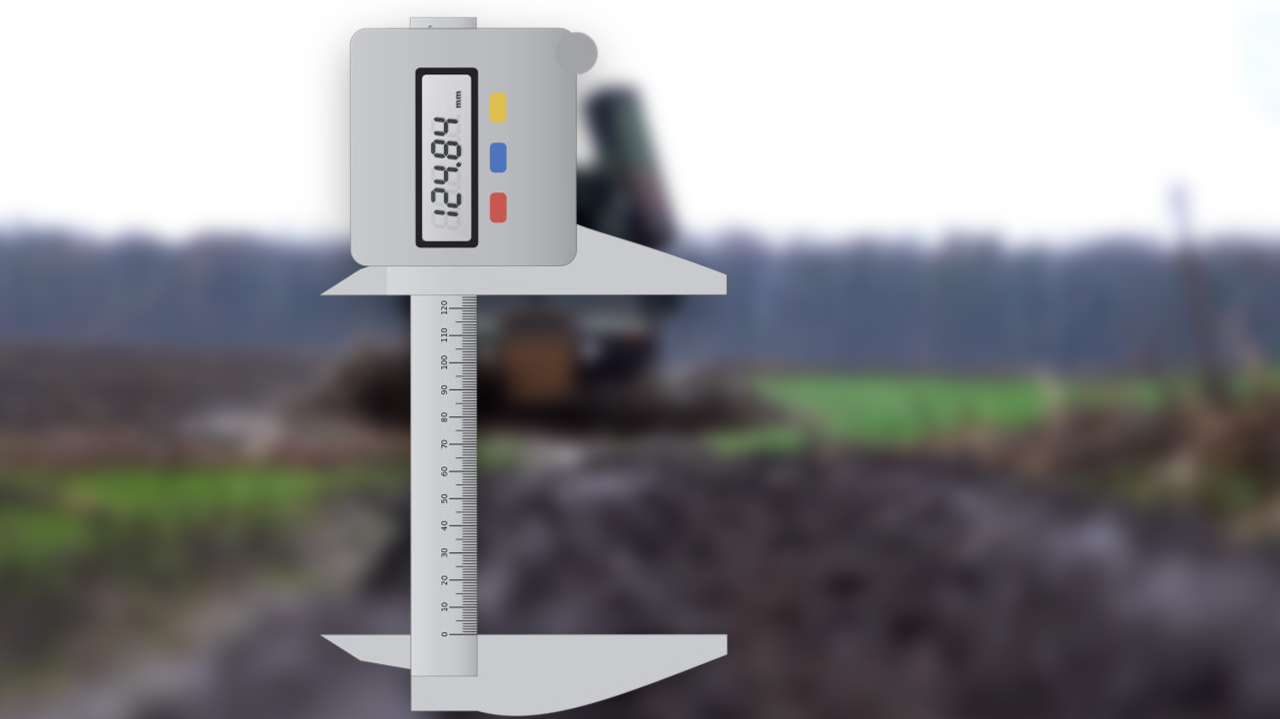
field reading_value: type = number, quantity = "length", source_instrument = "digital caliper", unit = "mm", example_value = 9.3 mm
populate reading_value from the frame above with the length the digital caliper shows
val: 124.84 mm
